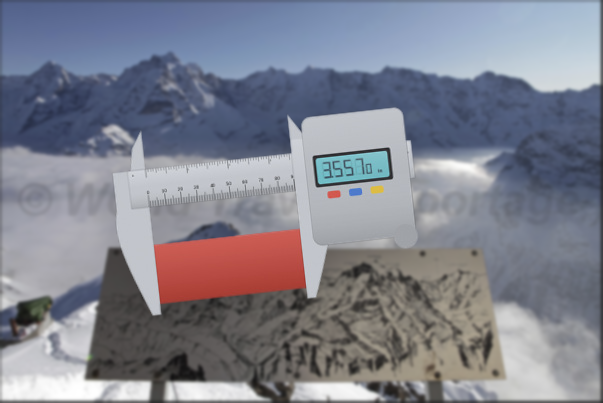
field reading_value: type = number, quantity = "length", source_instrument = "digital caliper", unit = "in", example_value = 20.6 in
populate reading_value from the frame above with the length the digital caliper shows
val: 3.5570 in
